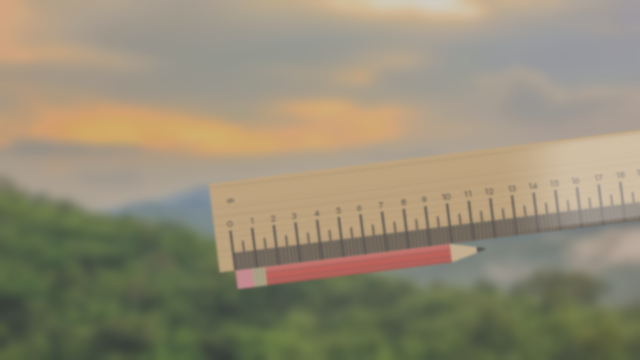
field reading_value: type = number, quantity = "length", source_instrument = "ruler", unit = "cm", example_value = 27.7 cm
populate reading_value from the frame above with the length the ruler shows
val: 11.5 cm
